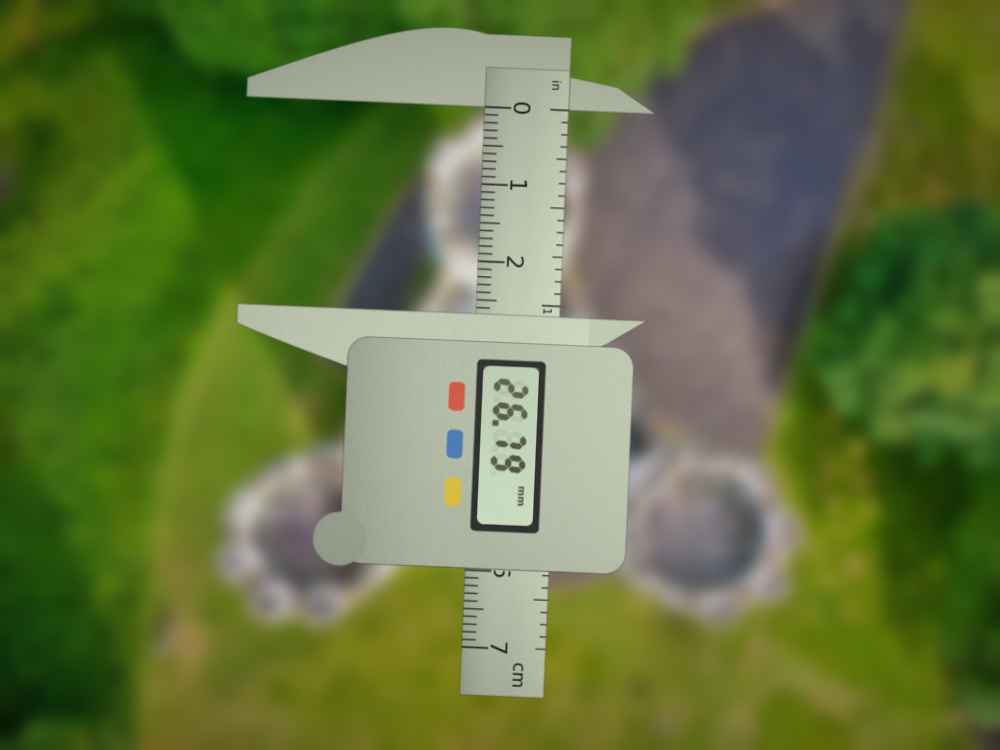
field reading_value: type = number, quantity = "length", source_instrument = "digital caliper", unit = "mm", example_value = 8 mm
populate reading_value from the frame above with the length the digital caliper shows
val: 26.79 mm
